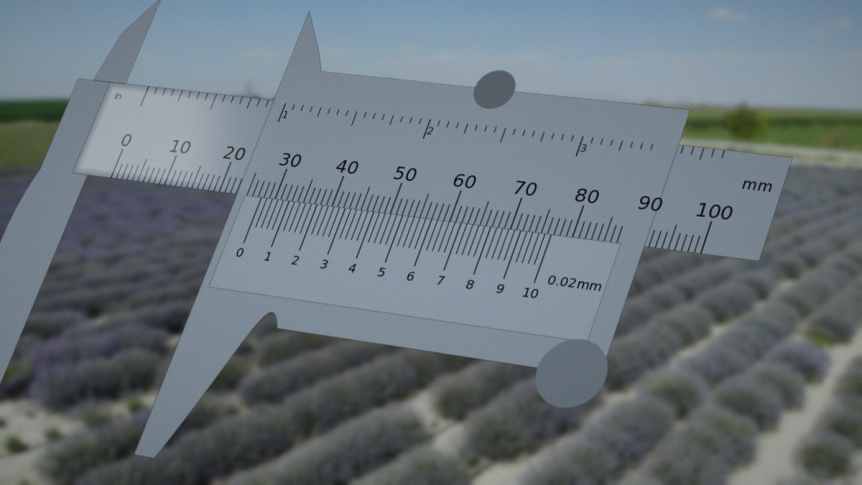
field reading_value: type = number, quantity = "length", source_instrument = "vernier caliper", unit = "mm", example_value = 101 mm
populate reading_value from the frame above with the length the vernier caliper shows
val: 27.6 mm
